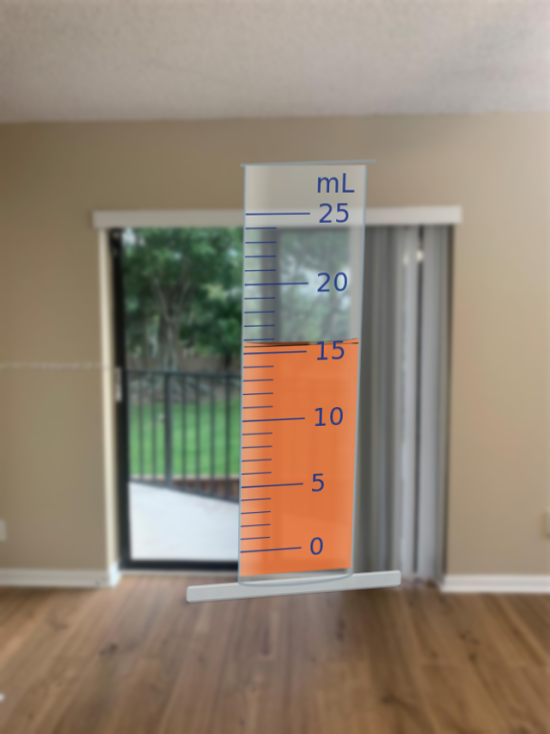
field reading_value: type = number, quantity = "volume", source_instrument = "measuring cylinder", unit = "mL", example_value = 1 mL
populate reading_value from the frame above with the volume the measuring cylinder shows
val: 15.5 mL
